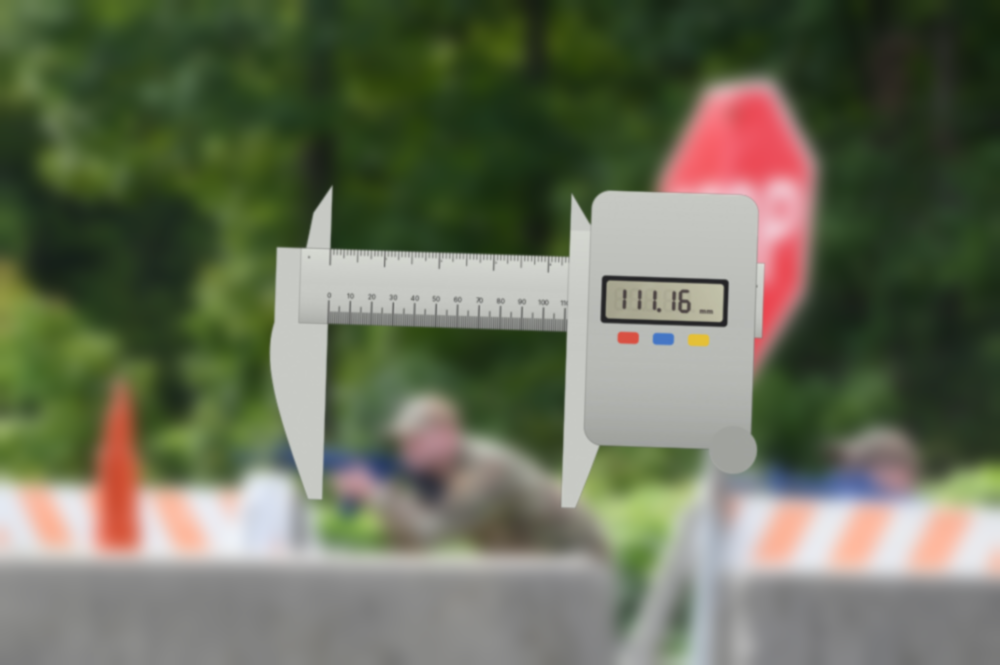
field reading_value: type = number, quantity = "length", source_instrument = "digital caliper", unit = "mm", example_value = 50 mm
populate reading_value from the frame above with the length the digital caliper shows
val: 111.16 mm
